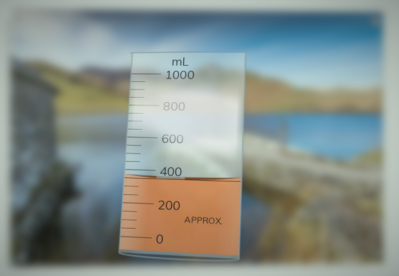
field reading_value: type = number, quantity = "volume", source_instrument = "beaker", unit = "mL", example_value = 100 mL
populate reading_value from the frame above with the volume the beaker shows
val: 350 mL
